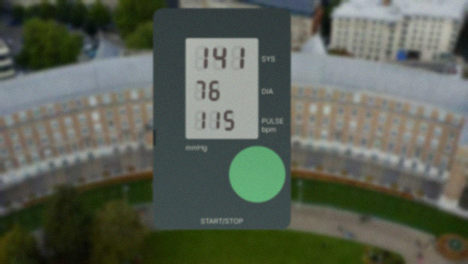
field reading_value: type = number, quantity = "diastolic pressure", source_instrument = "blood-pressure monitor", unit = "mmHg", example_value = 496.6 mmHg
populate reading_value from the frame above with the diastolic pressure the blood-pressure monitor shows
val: 76 mmHg
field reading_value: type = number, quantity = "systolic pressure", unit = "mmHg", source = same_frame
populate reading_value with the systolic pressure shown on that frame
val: 141 mmHg
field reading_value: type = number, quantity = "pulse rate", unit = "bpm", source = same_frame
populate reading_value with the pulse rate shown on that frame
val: 115 bpm
